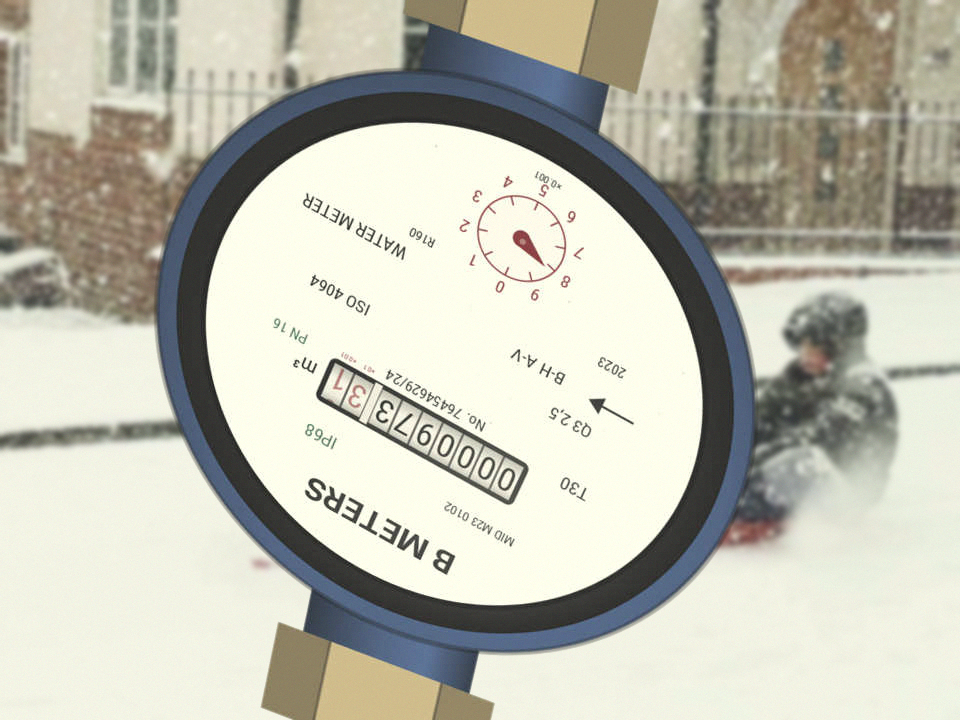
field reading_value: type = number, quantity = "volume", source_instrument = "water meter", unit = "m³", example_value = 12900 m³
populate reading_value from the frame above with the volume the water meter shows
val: 973.308 m³
